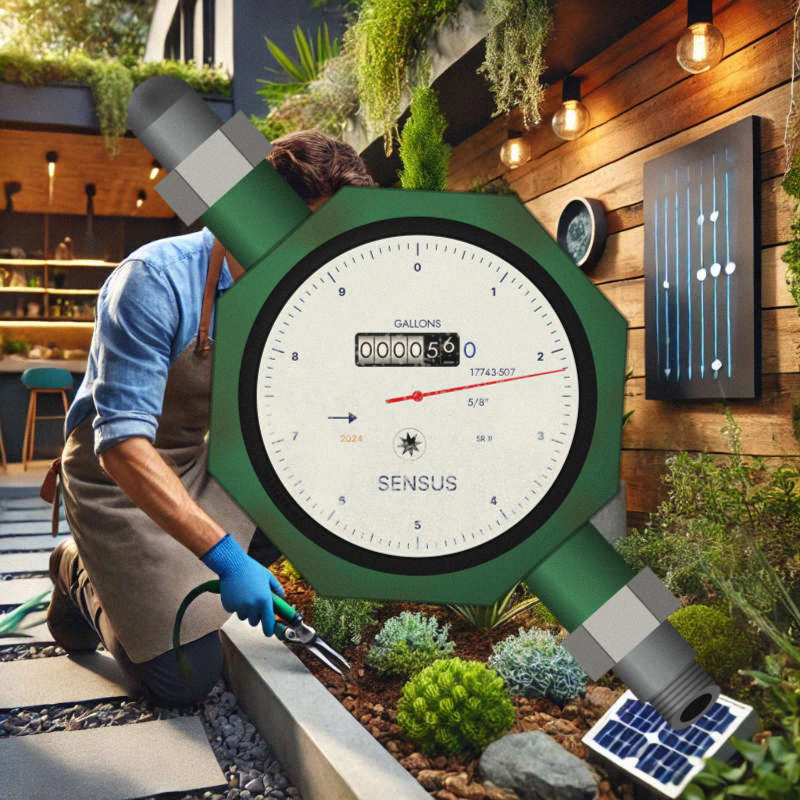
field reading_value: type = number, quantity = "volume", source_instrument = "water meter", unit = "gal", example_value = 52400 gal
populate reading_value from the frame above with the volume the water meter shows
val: 562.2 gal
